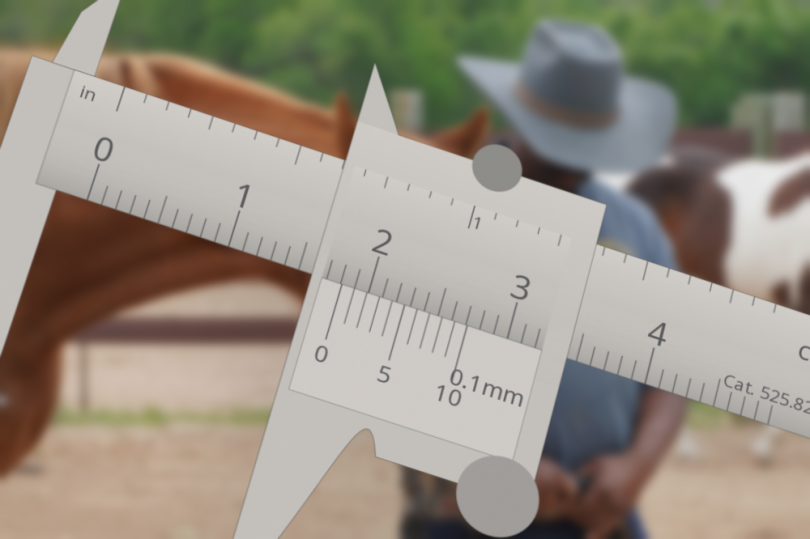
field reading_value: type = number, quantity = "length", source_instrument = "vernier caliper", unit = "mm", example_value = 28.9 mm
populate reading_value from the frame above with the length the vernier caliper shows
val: 18.1 mm
